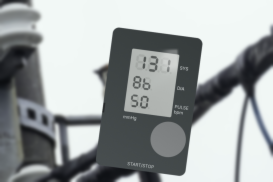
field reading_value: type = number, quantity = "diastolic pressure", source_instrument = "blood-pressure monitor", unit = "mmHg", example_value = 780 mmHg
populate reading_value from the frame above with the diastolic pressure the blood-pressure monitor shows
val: 86 mmHg
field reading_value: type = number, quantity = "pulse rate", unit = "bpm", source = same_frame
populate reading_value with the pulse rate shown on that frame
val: 50 bpm
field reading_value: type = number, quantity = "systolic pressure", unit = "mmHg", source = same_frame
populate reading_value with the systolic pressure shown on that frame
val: 131 mmHg
